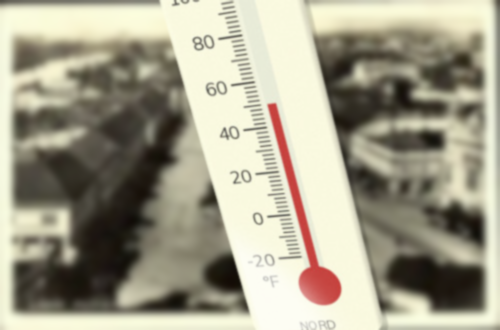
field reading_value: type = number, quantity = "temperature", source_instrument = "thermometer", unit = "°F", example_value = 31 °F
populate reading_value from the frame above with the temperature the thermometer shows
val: 50 °F
